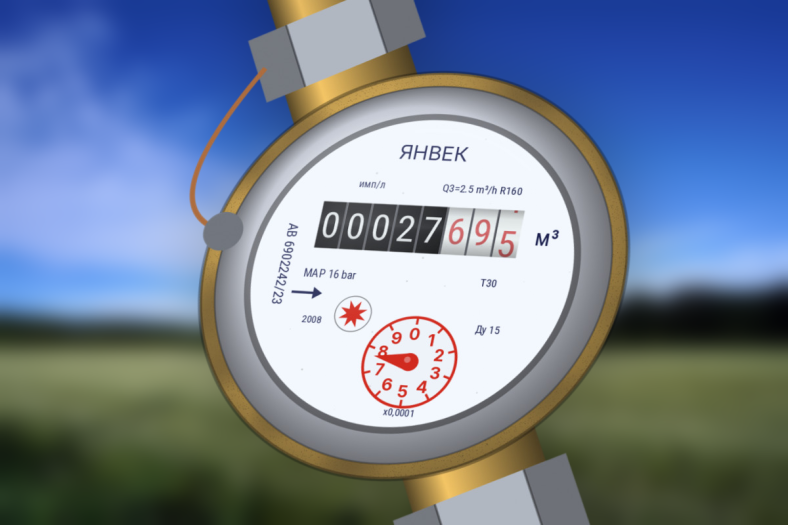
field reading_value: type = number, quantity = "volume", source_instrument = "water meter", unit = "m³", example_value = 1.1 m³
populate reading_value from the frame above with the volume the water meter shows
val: 27.6947 m³
